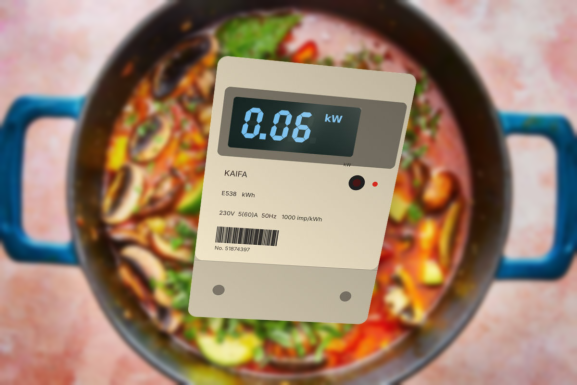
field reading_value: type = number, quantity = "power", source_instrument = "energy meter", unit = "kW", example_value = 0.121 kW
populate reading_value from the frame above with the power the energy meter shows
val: 0.06 kW
